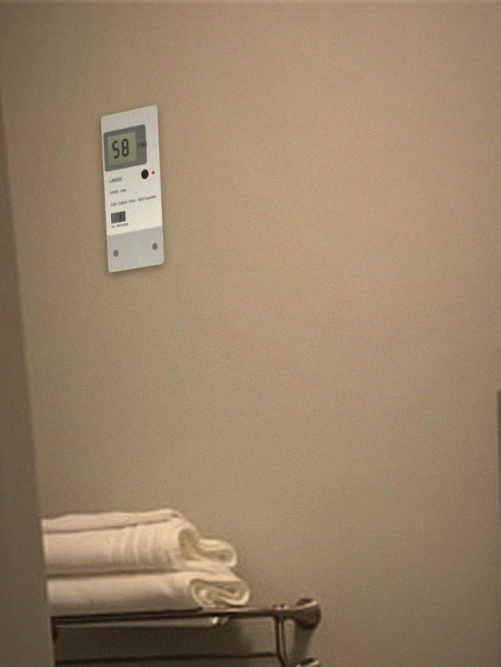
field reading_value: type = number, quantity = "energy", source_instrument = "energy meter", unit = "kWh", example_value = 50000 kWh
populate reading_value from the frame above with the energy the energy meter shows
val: 58 kWh
